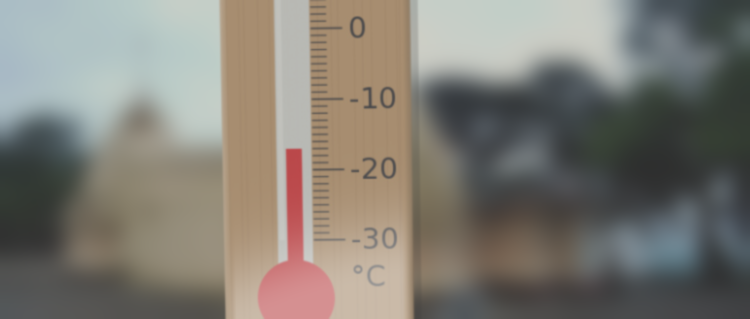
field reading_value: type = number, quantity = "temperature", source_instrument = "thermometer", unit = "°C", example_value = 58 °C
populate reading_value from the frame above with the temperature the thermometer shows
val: -17 °C
